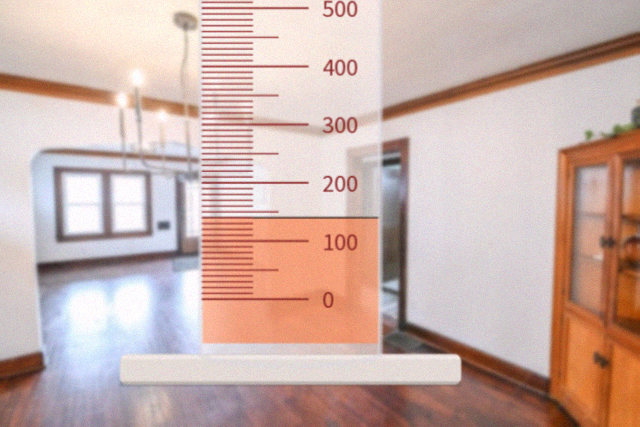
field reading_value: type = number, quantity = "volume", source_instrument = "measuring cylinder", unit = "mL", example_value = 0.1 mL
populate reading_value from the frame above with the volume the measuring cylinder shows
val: 140 mL
